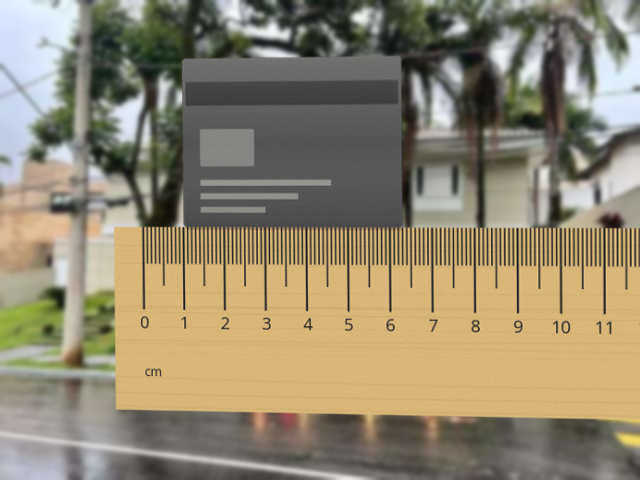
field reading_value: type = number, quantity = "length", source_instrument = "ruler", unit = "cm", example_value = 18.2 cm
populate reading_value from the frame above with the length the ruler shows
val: 5.3 cm
